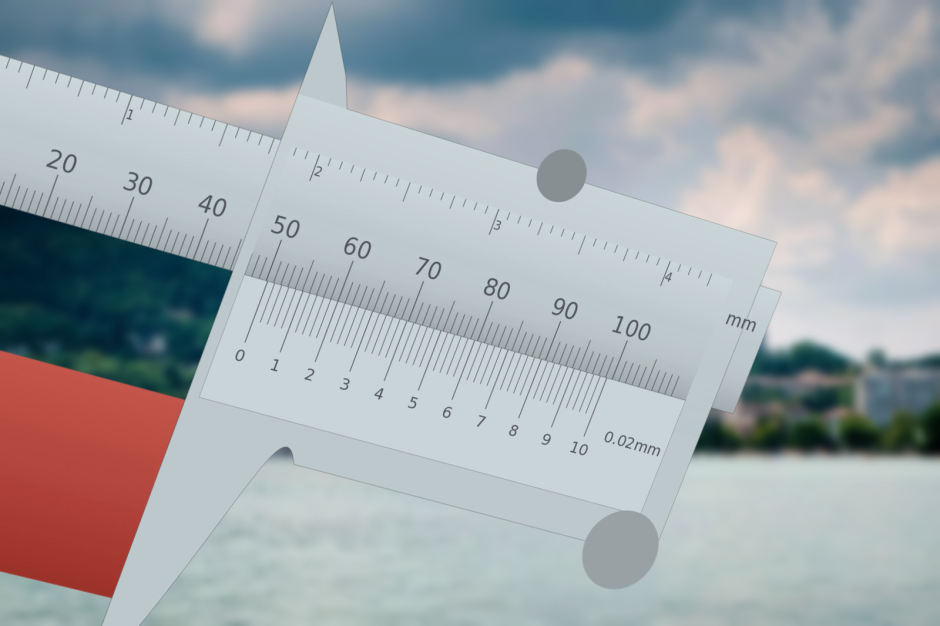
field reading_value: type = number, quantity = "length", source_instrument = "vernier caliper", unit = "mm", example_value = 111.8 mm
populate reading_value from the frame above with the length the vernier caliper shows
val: 50.2 mm
